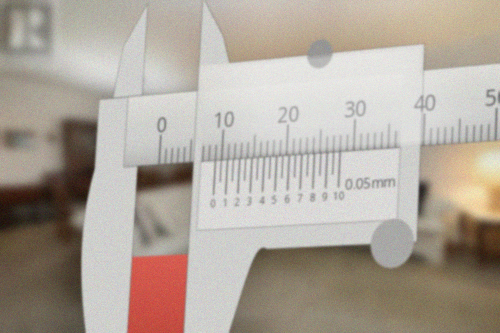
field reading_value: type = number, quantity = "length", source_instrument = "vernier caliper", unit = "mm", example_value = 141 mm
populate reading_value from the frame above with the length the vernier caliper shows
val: 9.0 mm
